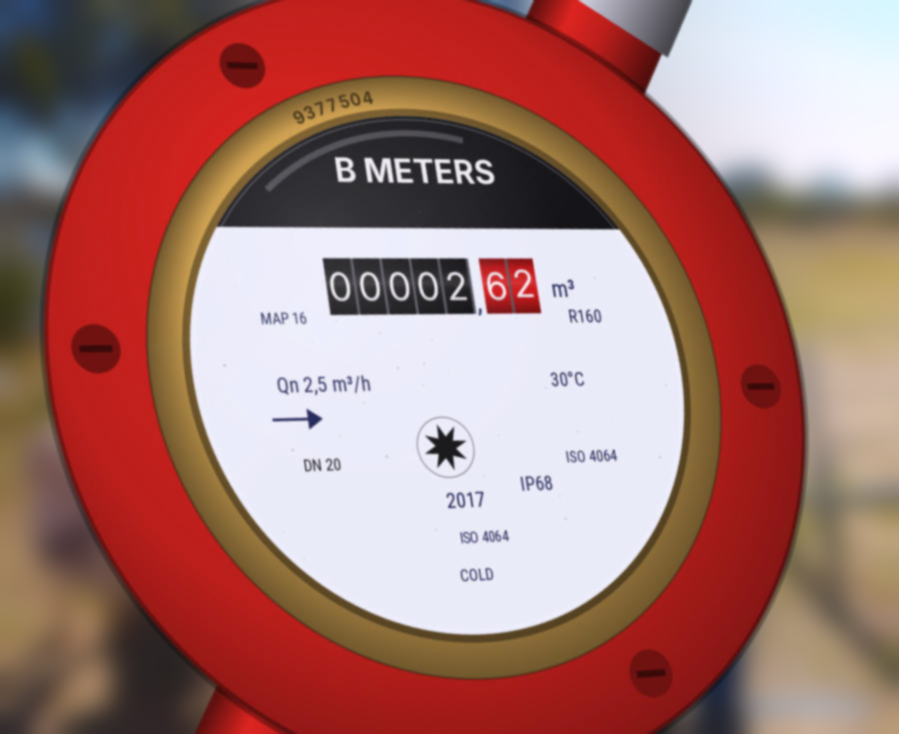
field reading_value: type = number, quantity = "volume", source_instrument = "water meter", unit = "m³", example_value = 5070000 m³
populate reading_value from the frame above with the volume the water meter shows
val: 2.62 m³
